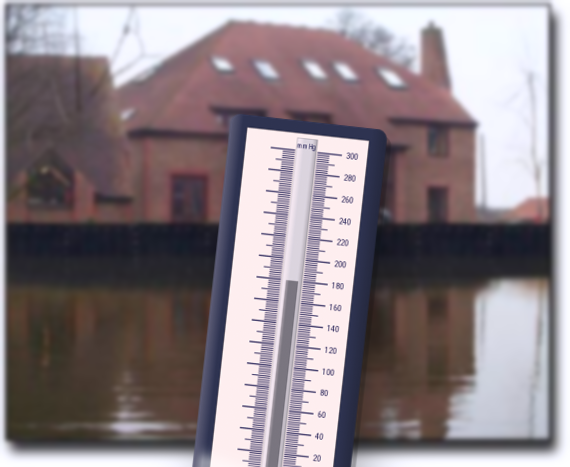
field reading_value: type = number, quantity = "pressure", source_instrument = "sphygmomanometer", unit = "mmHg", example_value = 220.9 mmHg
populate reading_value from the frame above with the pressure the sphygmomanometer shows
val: 180 mmHg
